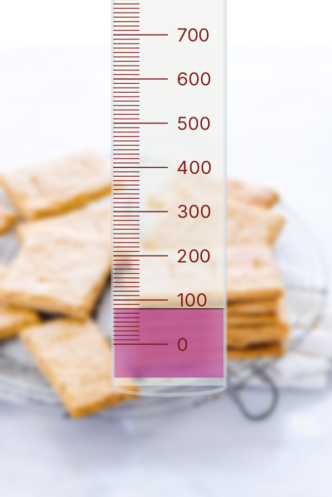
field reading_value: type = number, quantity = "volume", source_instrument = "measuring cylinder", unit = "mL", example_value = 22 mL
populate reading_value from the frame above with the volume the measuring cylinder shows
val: 80 mL
